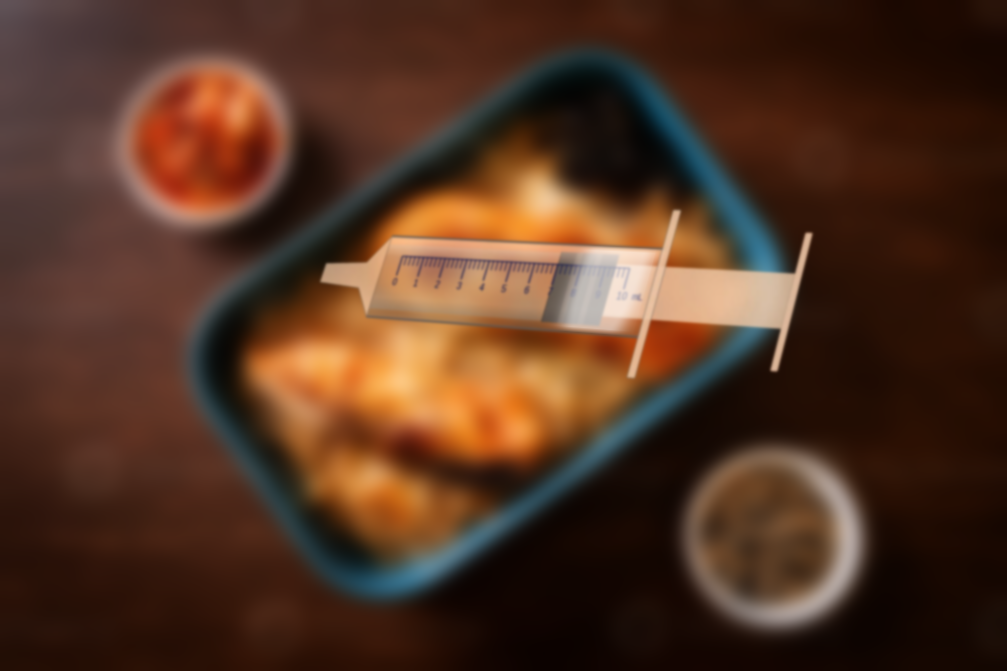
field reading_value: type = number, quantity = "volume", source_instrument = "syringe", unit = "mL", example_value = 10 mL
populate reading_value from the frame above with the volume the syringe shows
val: 7 mL
